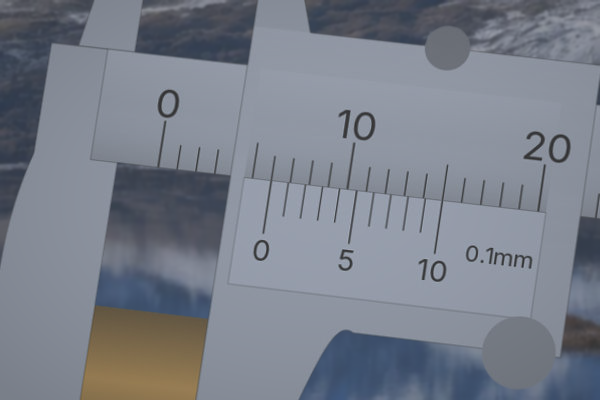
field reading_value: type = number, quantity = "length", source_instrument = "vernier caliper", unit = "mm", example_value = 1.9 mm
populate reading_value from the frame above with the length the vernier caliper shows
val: 6.0 mm
